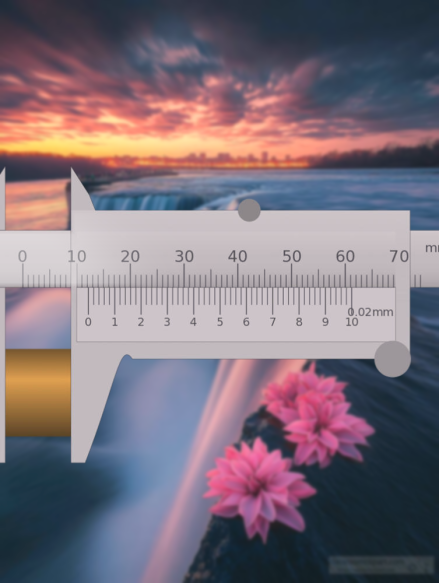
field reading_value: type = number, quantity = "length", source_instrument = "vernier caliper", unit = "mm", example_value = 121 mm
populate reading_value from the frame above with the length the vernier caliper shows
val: 12.2 mm
